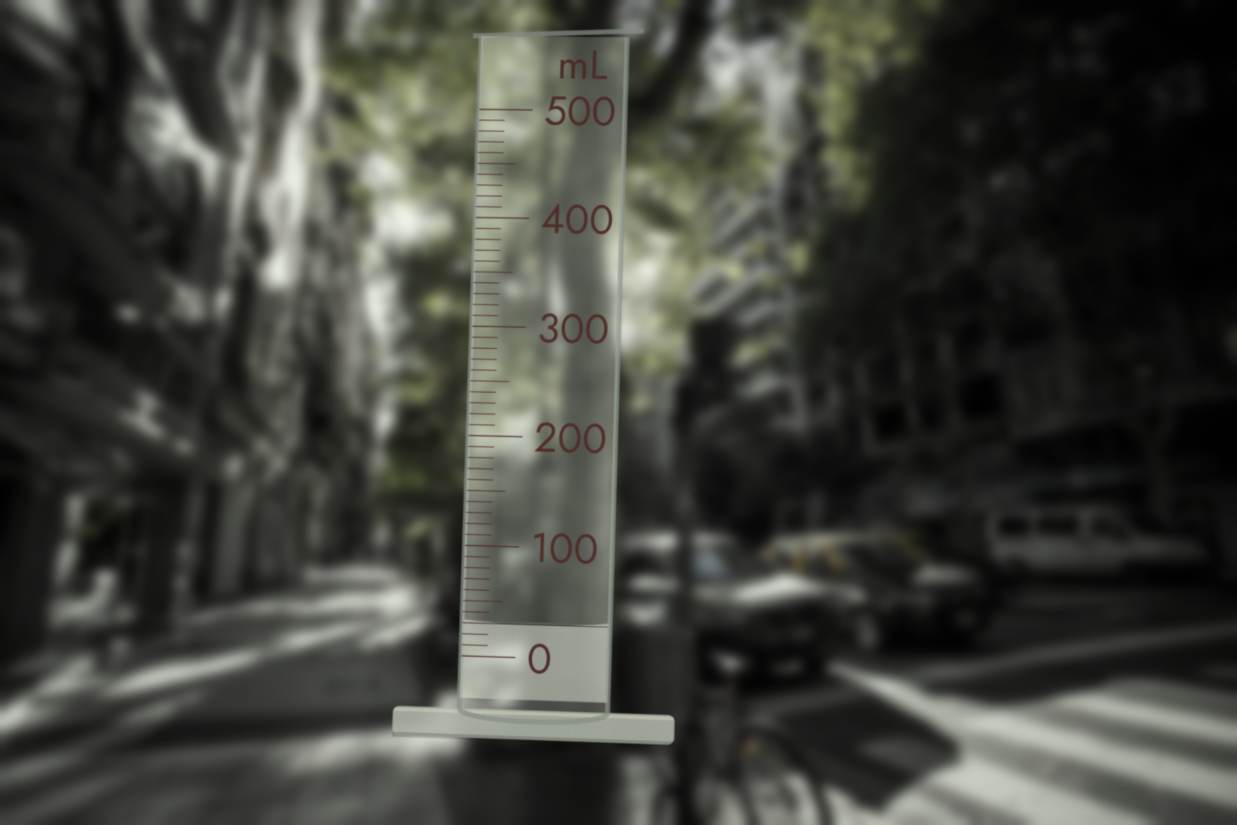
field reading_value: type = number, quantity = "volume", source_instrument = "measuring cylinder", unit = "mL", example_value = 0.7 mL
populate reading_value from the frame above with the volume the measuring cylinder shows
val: 30 mL
